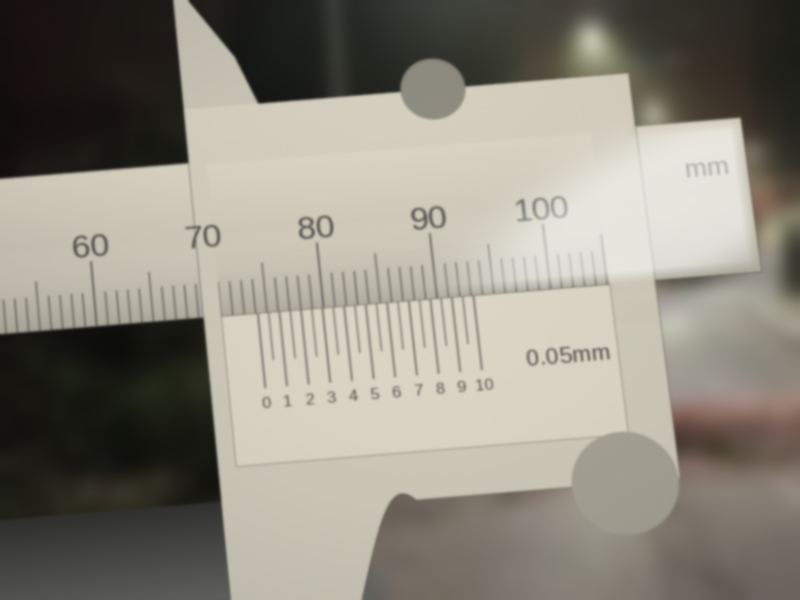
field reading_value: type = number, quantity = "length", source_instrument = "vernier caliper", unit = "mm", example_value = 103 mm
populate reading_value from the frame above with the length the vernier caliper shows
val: 74.2 mm
